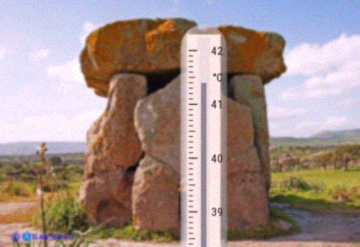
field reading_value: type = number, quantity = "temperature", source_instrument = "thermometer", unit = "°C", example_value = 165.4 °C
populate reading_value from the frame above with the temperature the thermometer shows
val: 41.4 °C
